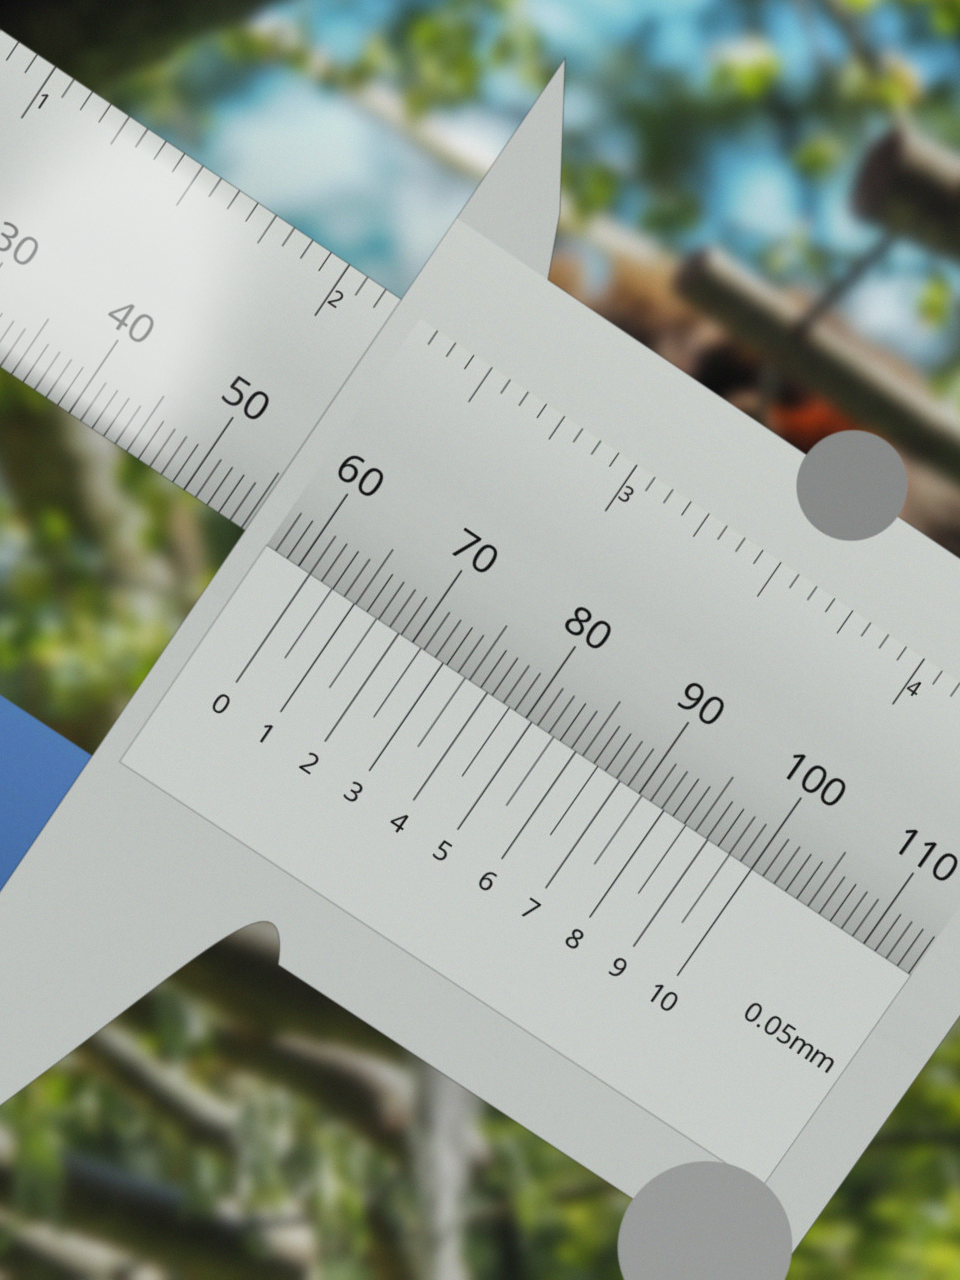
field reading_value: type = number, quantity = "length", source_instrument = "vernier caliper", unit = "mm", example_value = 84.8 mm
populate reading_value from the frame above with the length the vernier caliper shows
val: 61.0 mm
